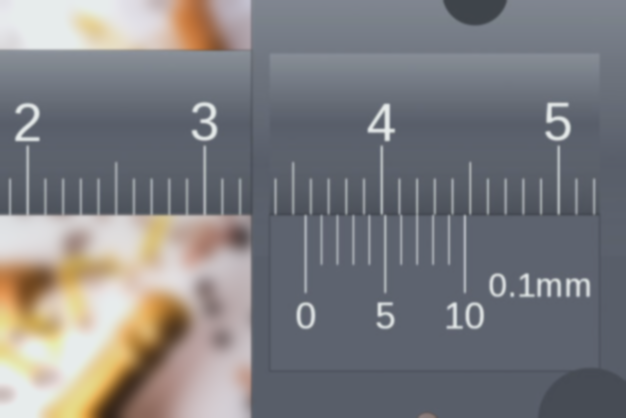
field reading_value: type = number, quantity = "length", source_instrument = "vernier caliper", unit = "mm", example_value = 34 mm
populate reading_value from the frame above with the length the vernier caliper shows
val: 35.7 mm
